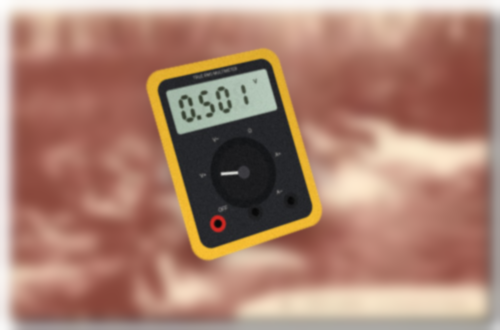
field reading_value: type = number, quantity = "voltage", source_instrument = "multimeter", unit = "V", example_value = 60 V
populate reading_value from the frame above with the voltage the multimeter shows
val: 0.501 V
